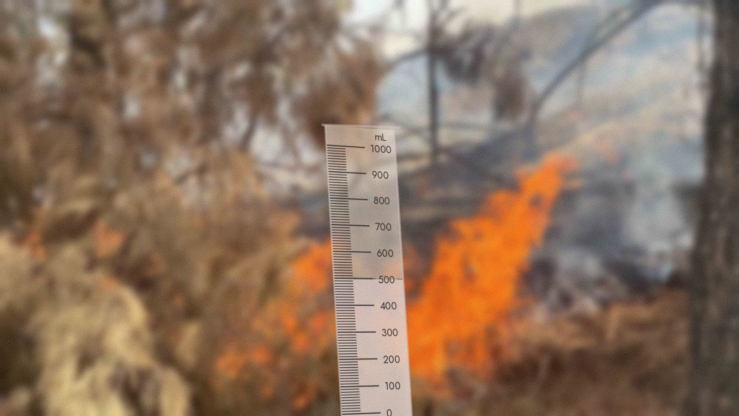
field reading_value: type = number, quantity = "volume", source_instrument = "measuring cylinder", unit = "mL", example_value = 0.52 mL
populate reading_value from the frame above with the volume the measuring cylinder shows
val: 500 mL
